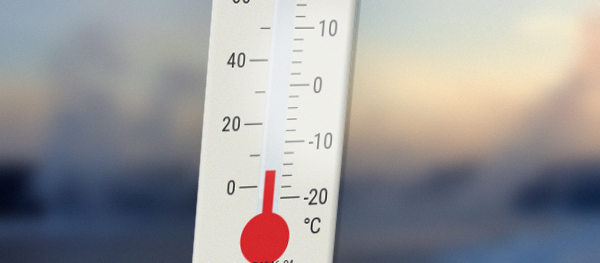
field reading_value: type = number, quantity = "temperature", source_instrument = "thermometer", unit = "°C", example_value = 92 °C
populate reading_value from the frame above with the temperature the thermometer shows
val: -15 °C
